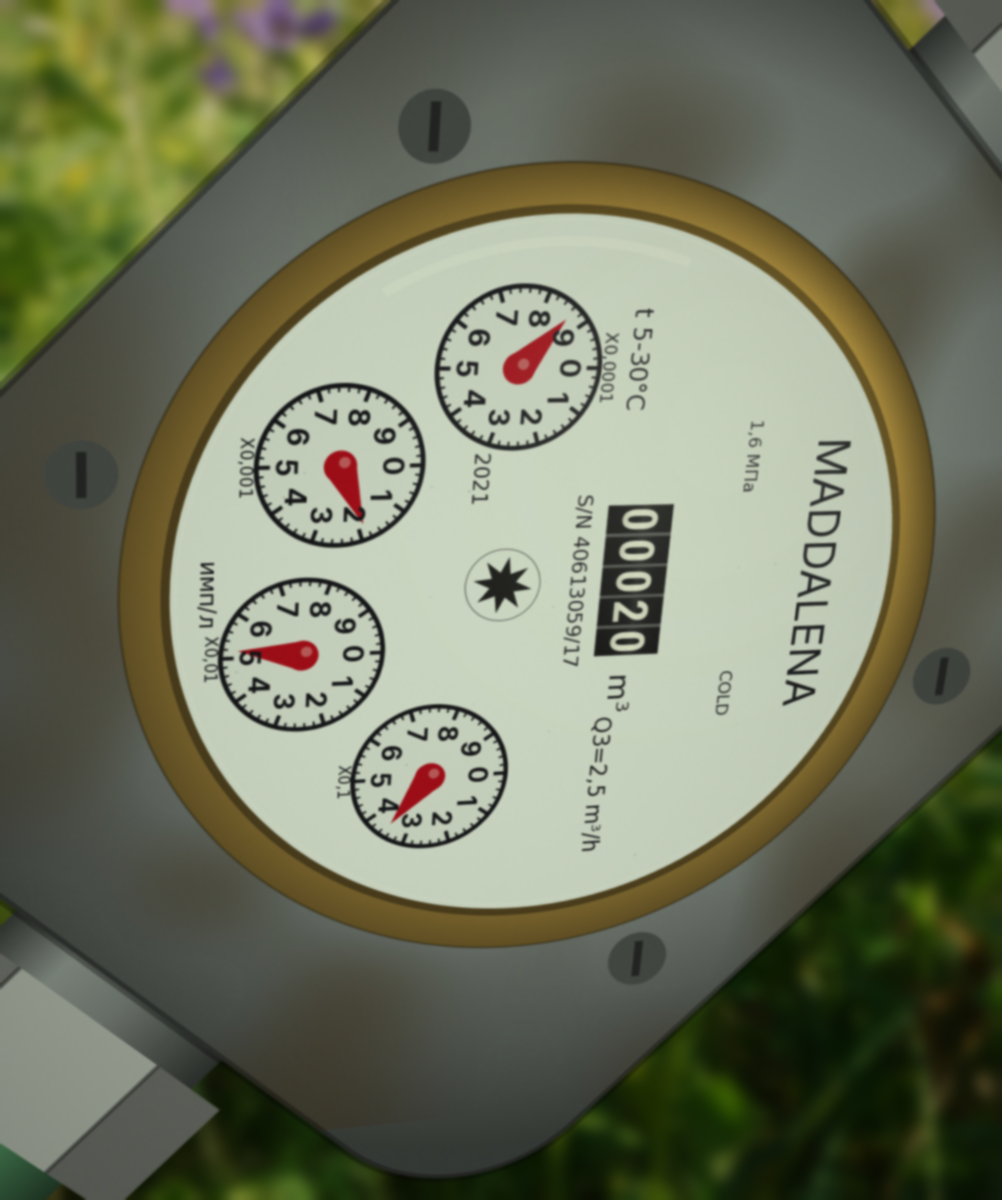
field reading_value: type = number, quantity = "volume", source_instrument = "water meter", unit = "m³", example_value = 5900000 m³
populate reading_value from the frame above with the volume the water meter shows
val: 20.3518 m³
